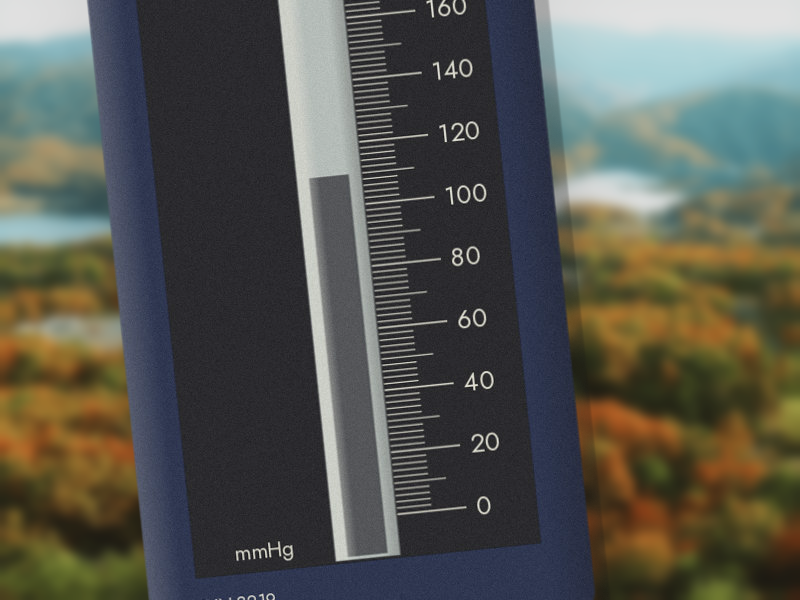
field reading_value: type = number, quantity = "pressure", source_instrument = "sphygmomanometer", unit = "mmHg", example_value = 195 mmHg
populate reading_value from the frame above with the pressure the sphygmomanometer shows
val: 110 mmHg
